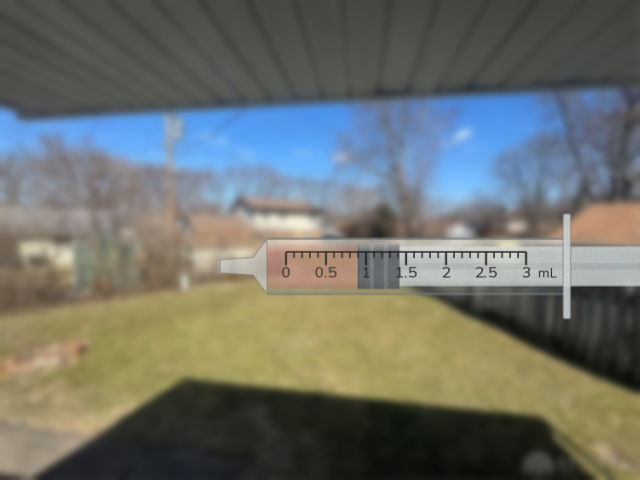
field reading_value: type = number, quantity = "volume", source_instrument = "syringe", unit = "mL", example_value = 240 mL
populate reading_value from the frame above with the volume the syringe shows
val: 0.9 mL
